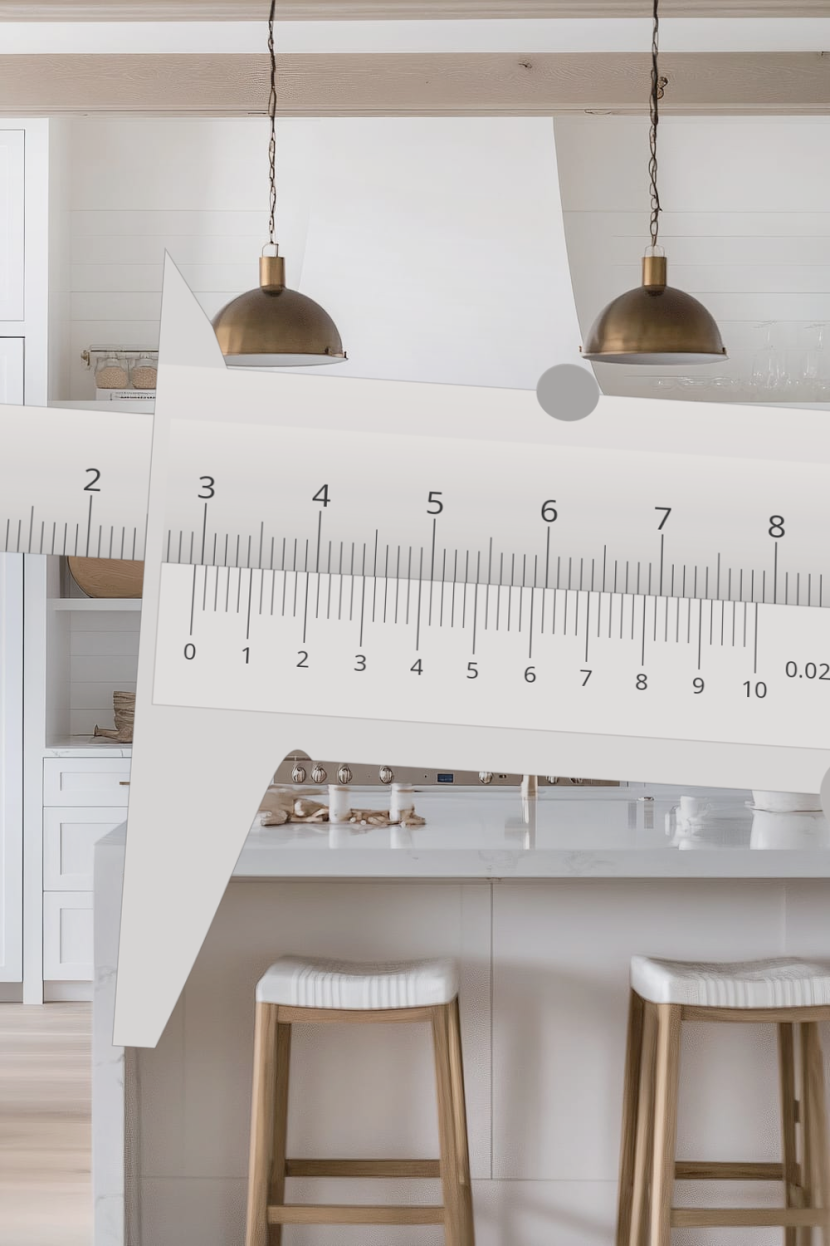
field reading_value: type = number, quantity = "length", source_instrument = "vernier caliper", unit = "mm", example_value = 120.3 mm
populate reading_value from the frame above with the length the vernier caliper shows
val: 29.4 mm
